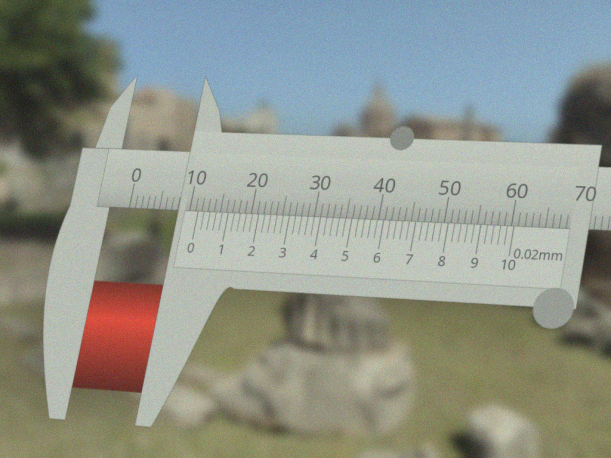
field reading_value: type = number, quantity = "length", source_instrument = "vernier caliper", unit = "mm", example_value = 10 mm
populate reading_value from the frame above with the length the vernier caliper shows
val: 11.4 mm
